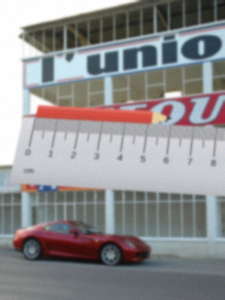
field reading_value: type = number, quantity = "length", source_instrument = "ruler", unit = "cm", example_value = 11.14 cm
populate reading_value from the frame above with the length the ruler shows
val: 6 cm
